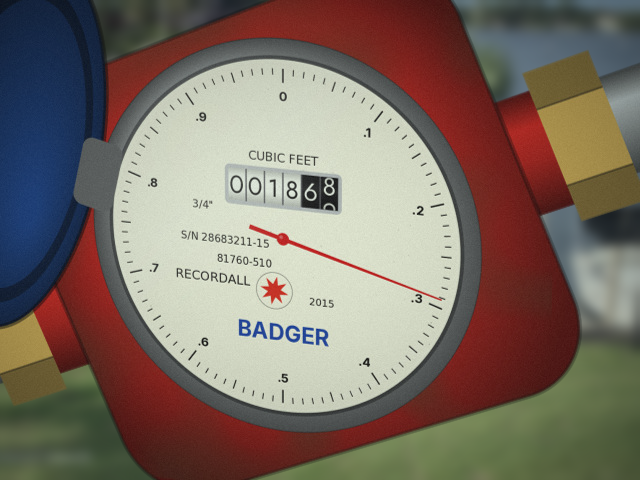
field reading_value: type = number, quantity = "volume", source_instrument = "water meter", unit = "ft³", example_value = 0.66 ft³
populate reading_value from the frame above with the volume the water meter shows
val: 1868.29 ft³
